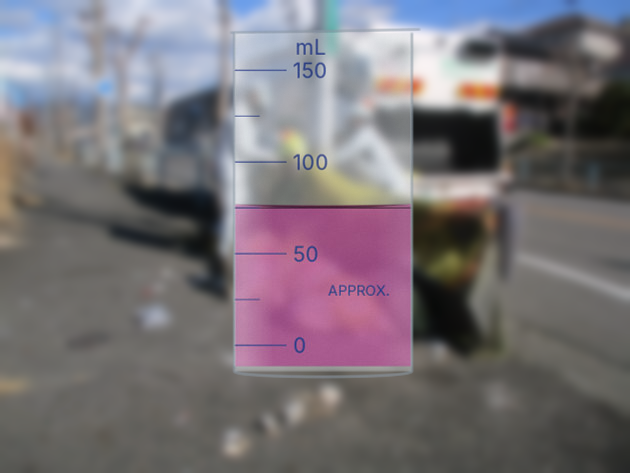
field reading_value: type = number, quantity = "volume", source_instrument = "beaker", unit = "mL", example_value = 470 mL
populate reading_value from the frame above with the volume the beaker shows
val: 75 mL
